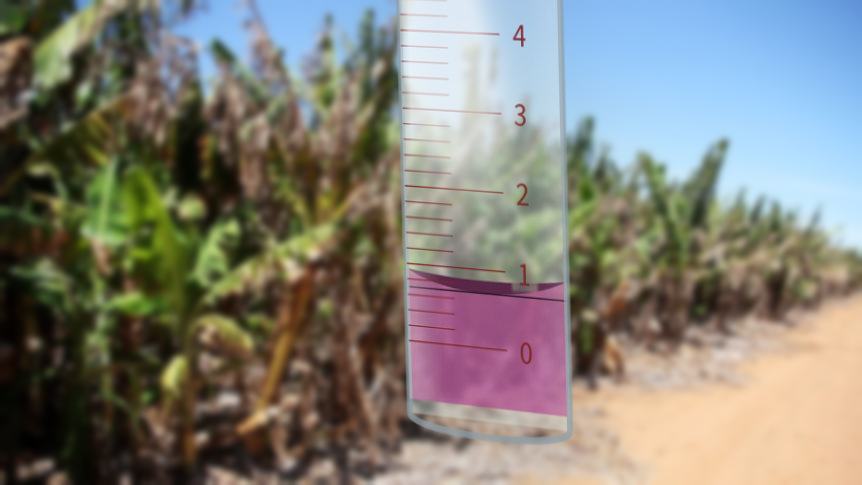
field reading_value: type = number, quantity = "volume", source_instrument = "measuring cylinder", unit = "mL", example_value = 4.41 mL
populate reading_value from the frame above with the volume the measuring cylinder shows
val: 0.7 mL
